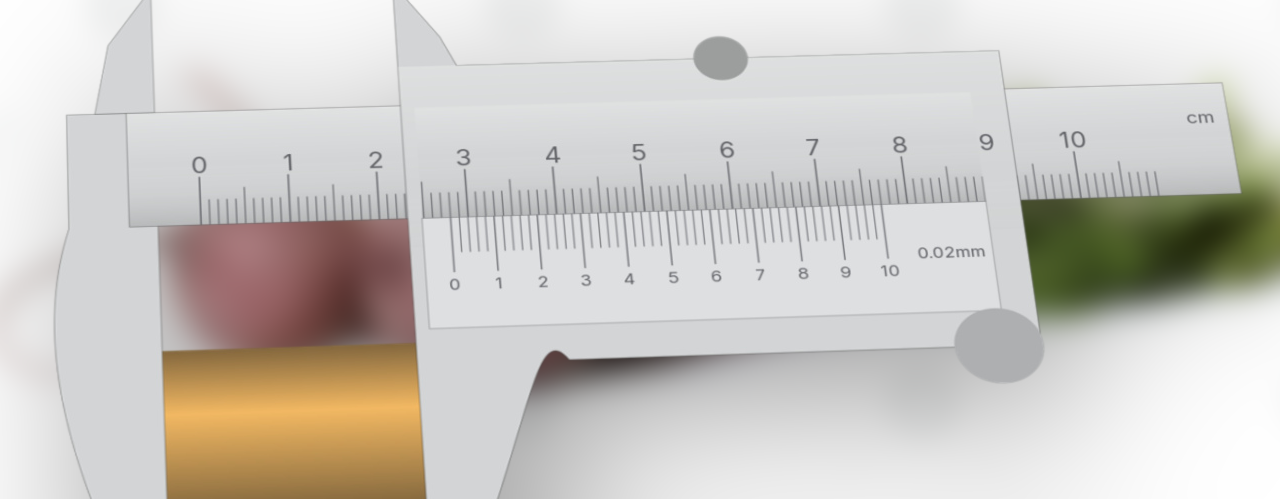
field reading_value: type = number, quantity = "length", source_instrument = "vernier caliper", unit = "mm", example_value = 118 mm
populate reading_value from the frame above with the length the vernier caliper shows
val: 28.0 mm
